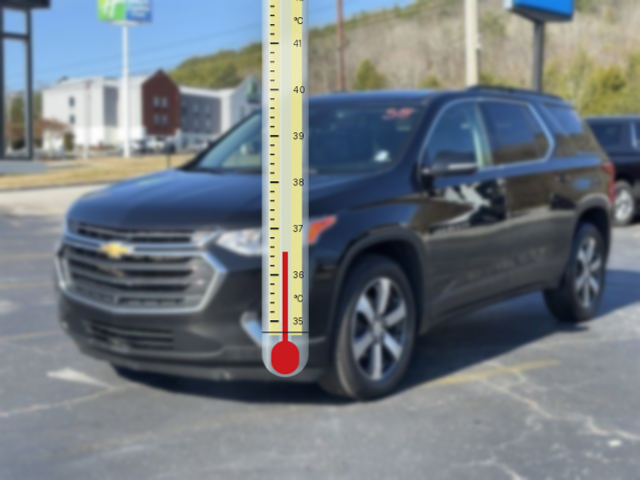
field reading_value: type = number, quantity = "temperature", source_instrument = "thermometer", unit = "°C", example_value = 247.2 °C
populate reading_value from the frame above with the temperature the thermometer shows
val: 36.5 °C
